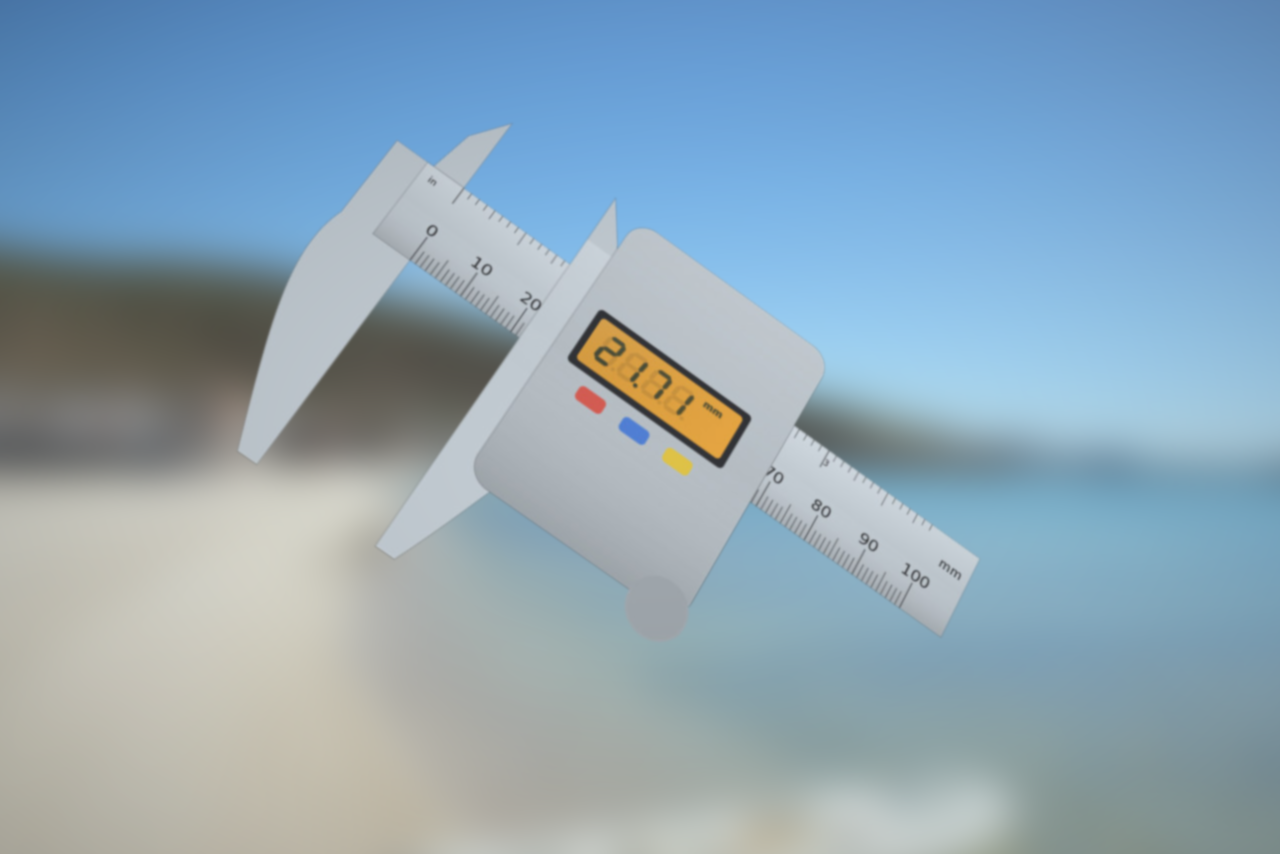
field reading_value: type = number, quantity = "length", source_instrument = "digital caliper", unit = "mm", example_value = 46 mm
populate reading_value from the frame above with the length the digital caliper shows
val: 21.71 mm
